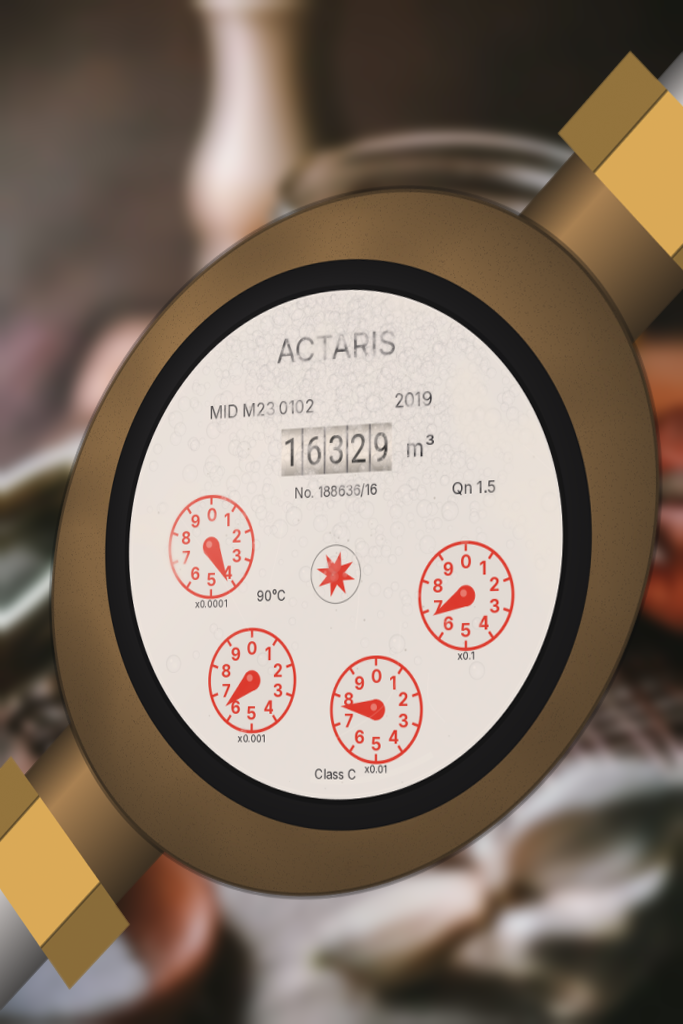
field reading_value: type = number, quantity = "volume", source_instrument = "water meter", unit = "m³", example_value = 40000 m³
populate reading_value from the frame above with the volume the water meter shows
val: 16329.6764 m³
